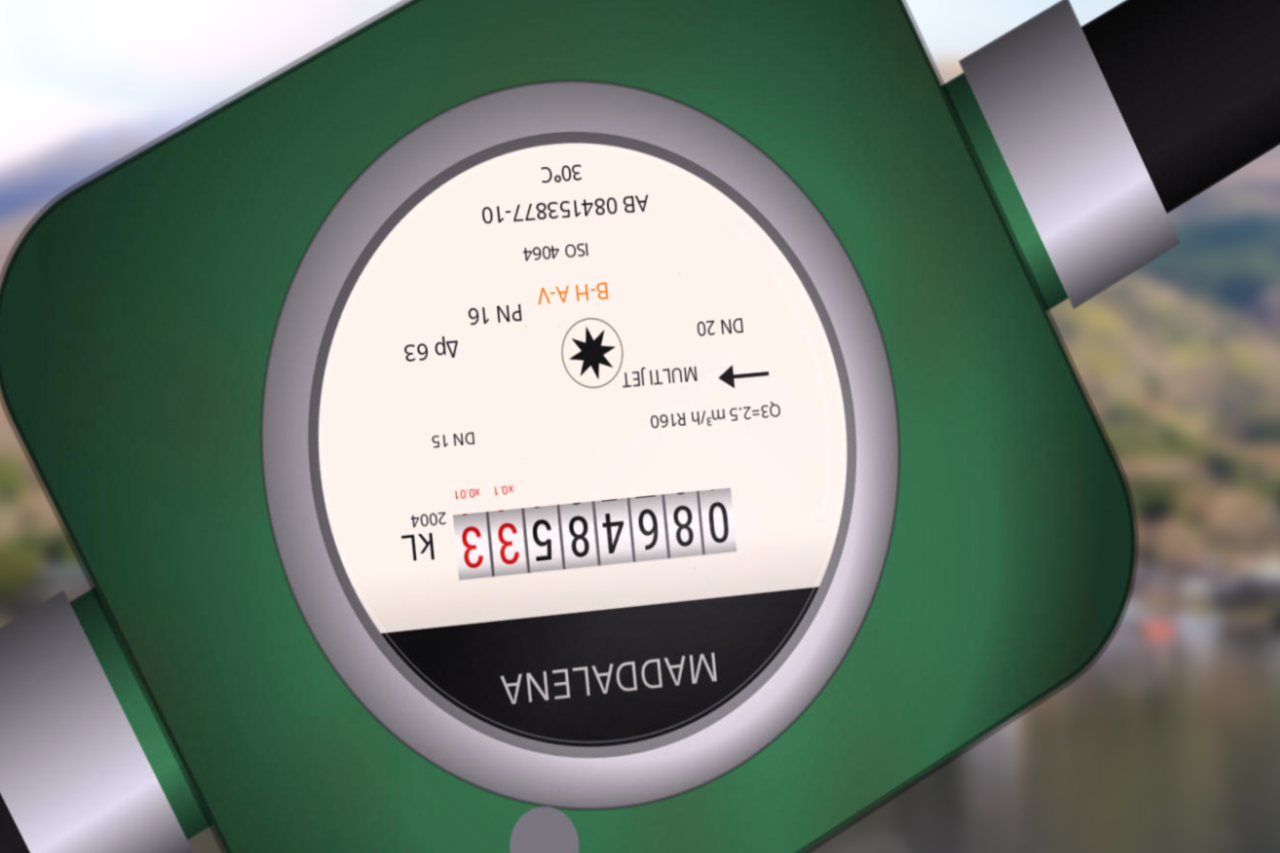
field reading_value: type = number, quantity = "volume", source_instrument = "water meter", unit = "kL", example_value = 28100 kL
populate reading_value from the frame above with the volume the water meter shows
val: 86485.33 kL
